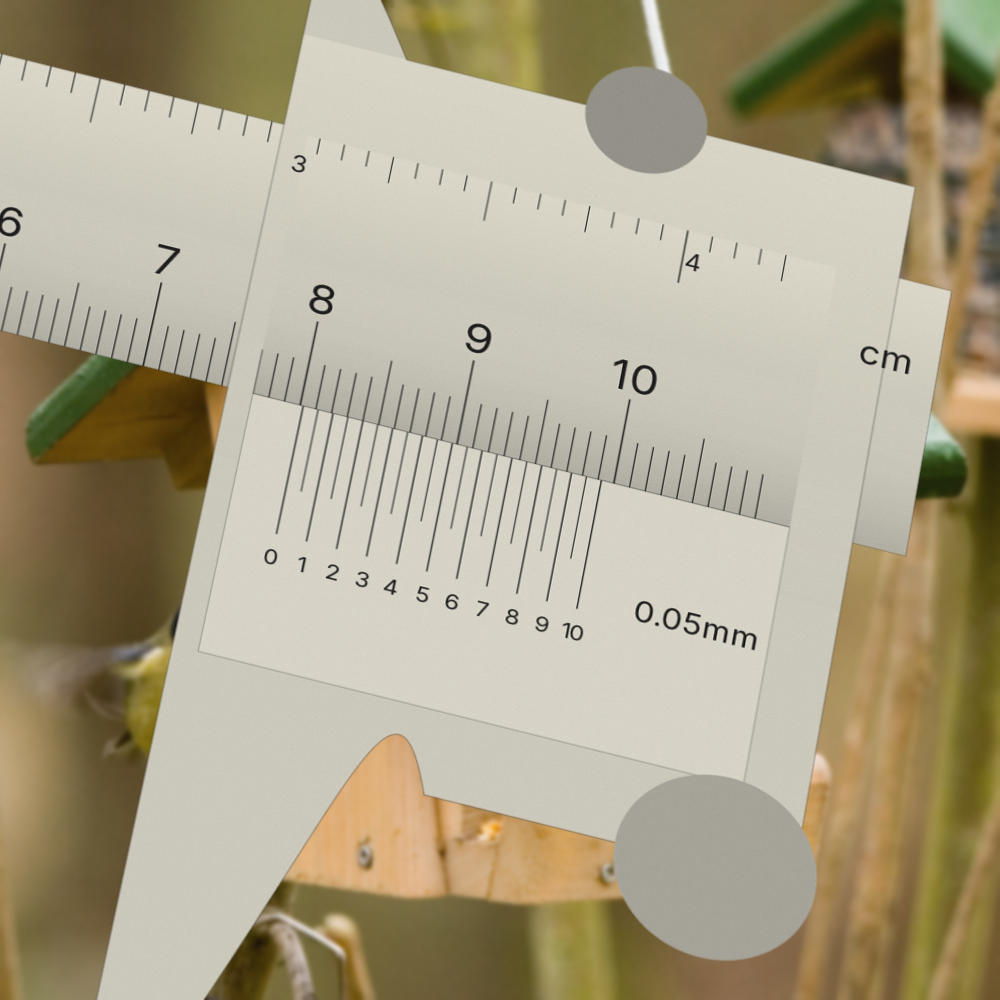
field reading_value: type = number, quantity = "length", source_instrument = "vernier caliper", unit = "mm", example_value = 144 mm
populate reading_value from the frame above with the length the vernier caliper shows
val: 80.2 mm
